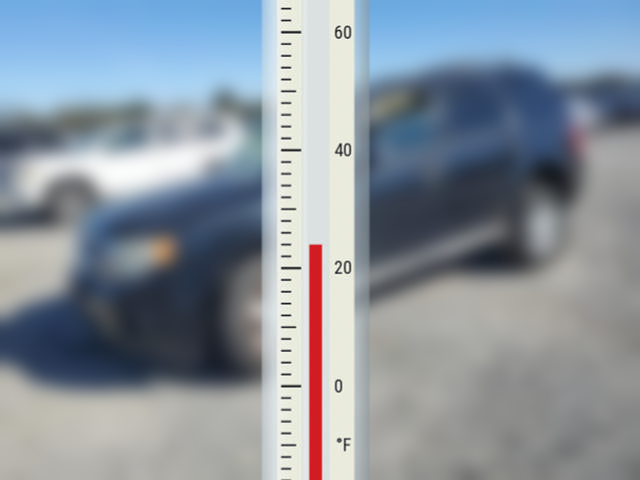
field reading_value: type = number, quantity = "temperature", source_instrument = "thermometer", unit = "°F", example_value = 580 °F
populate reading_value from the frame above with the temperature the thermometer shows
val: 24 °F
